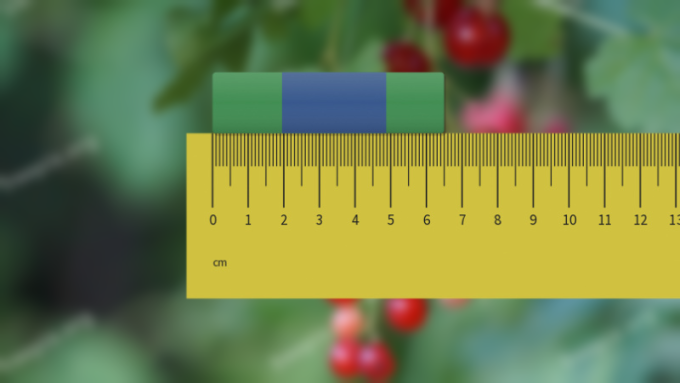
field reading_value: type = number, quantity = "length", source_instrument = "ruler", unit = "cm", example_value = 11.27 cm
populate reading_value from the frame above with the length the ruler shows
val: 6.5 cm
